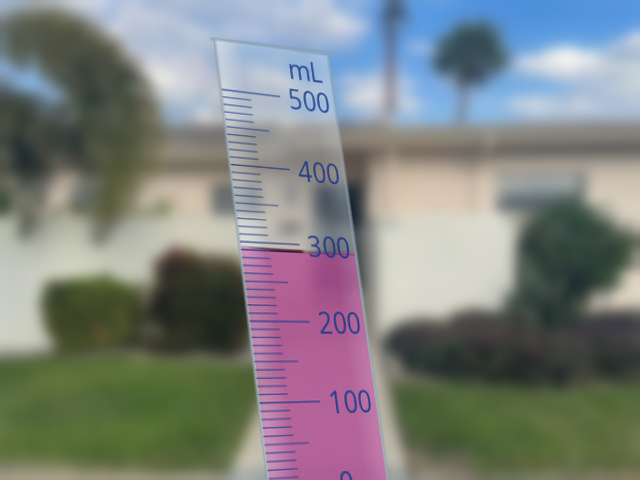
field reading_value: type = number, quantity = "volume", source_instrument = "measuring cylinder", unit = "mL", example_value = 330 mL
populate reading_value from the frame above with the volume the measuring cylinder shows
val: 290 mL
